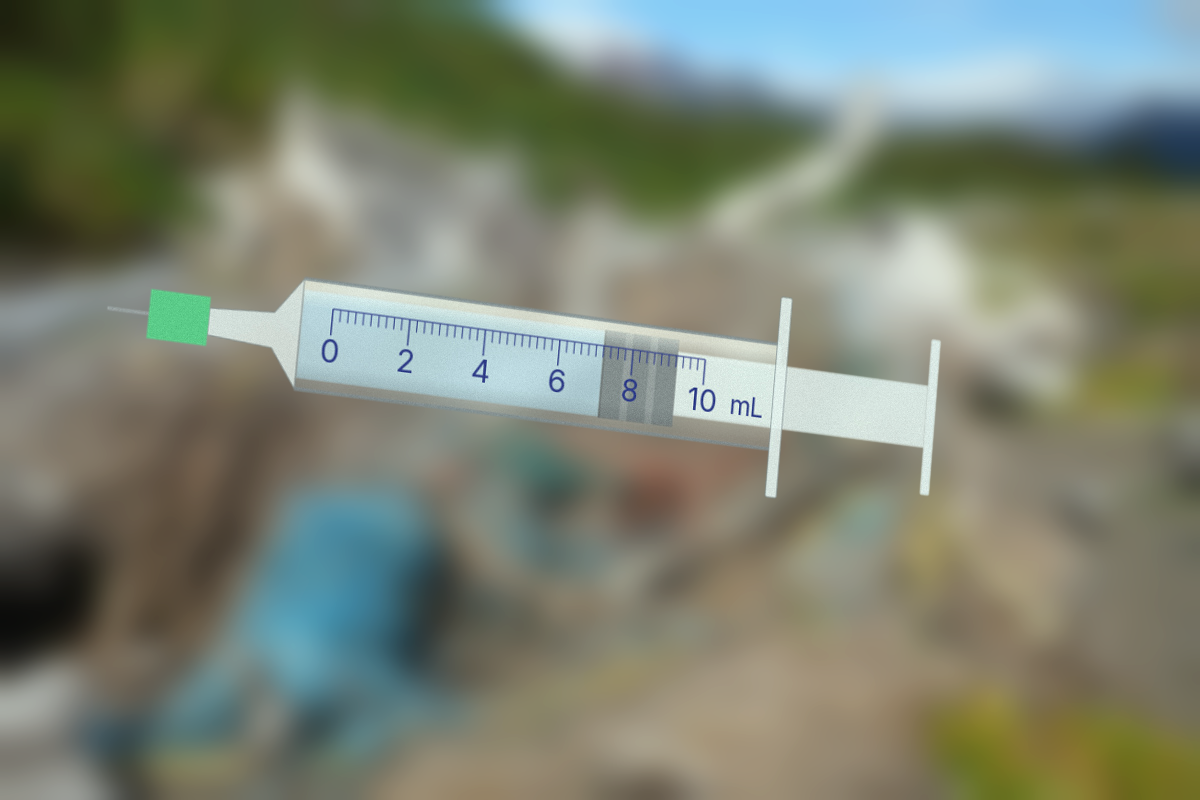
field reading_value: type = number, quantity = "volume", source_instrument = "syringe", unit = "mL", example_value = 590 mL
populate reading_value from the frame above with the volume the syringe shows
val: 7.2 mL
